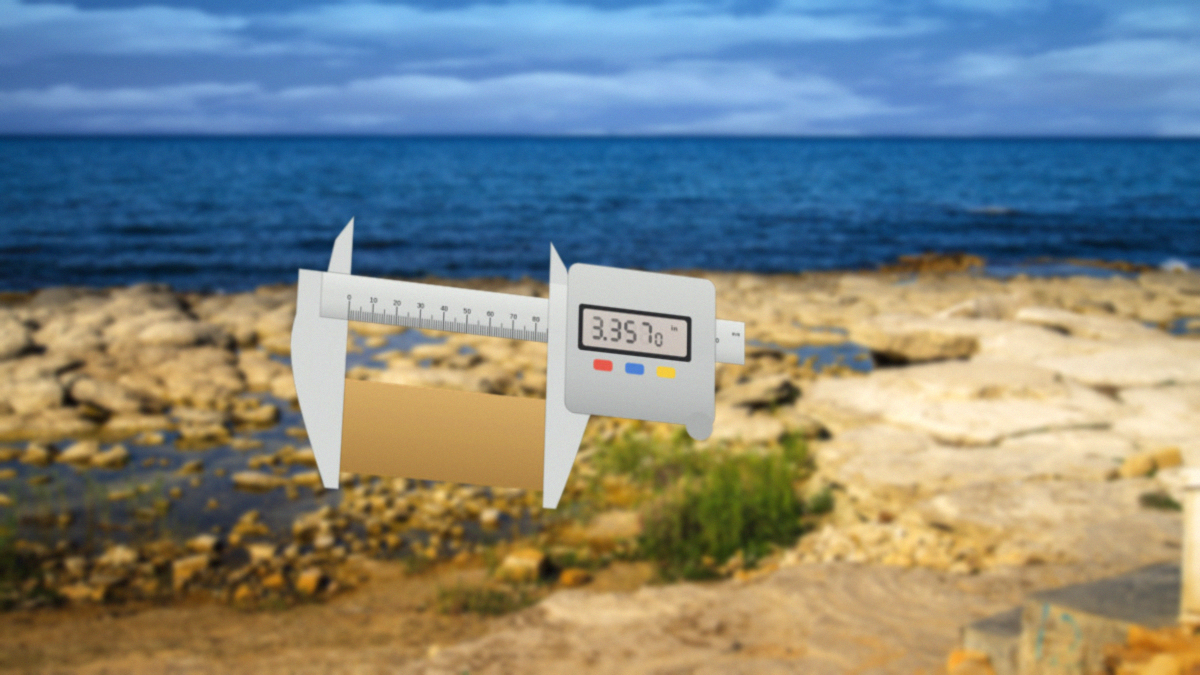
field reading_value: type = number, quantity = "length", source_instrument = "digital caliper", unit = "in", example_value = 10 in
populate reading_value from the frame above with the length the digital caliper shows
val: 3.3570 in
